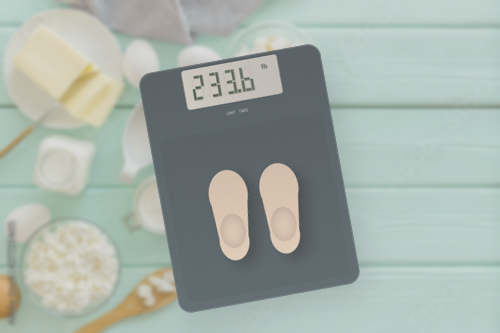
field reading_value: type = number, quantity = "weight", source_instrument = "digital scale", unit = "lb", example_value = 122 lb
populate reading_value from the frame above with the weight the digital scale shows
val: 233.6 lb
